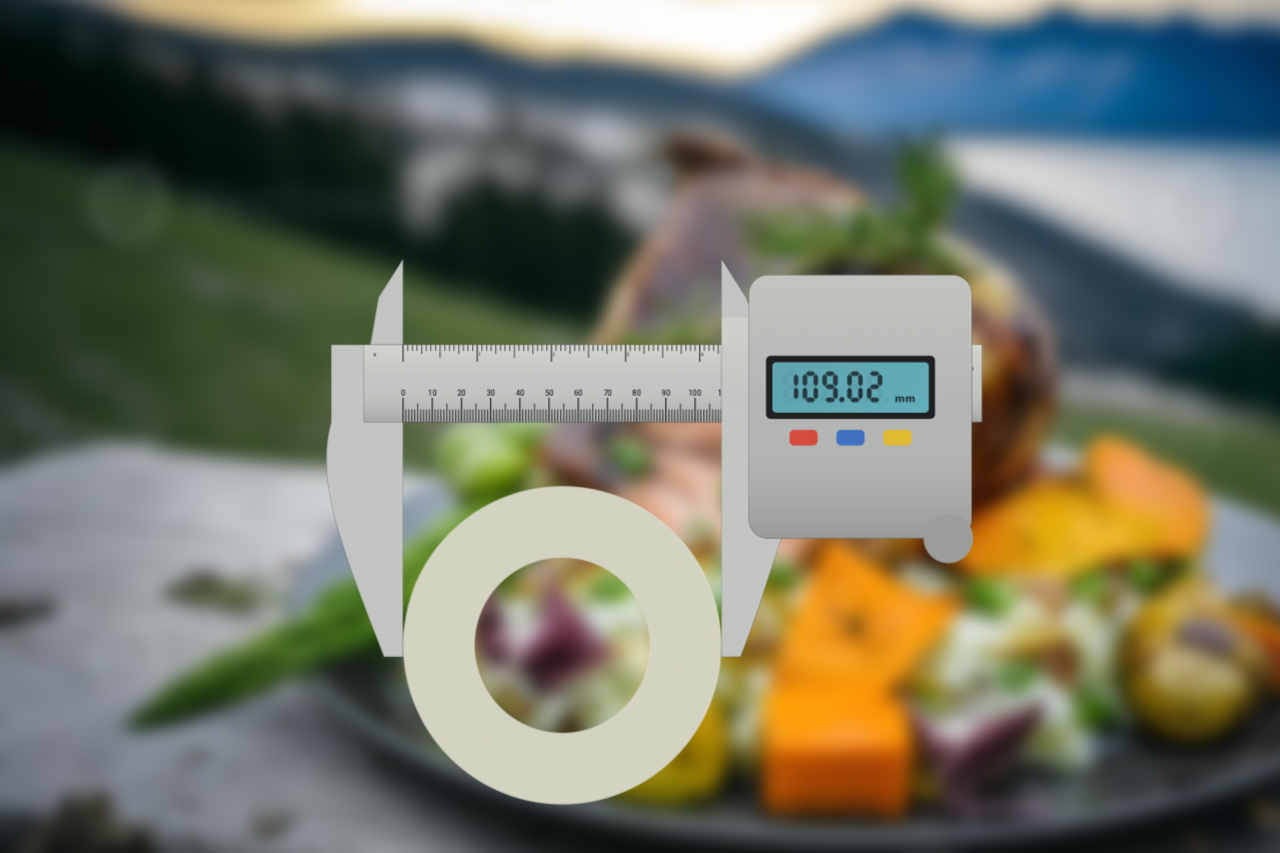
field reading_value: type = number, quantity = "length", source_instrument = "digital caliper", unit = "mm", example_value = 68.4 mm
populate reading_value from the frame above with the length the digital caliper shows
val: 109.02 mm
